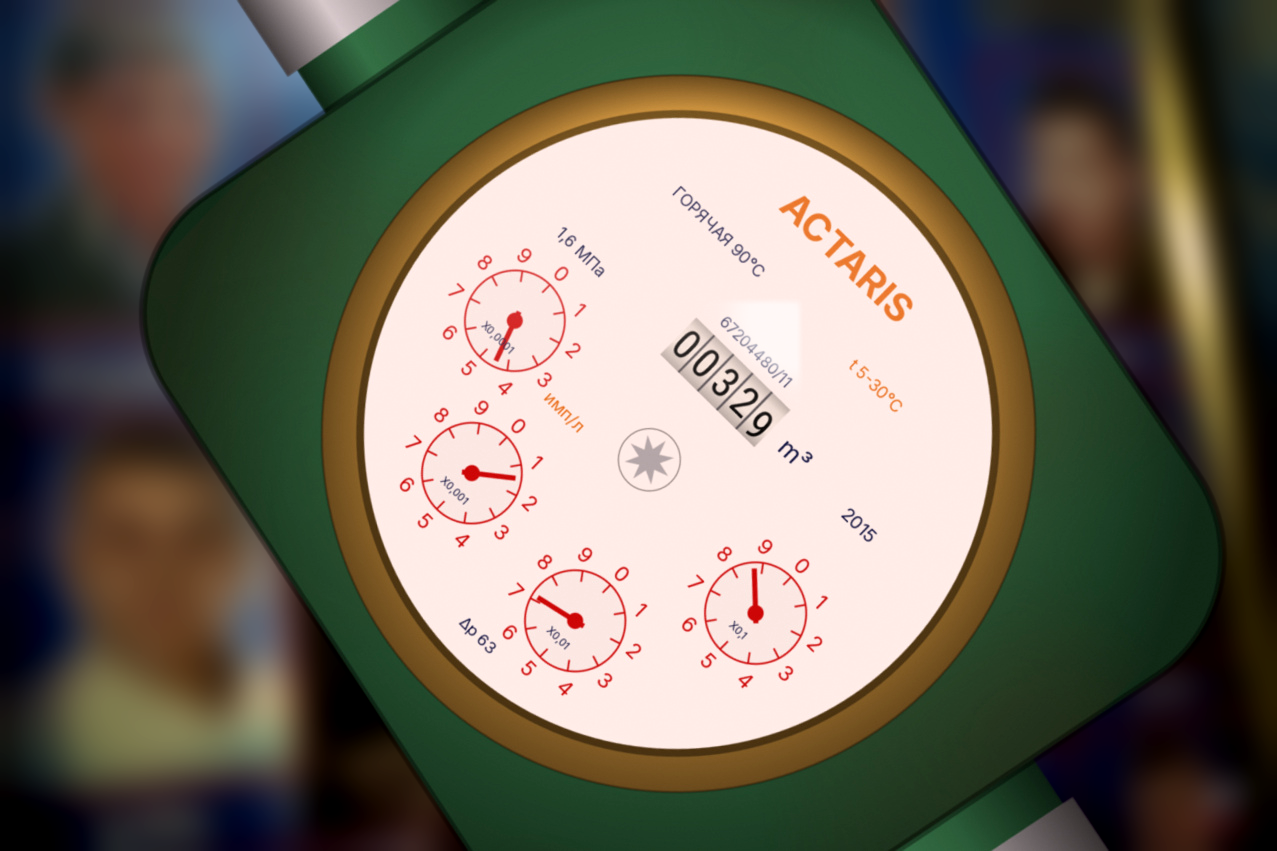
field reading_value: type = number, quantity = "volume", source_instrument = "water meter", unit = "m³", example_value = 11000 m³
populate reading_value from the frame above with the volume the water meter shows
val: 328.8714 m³
